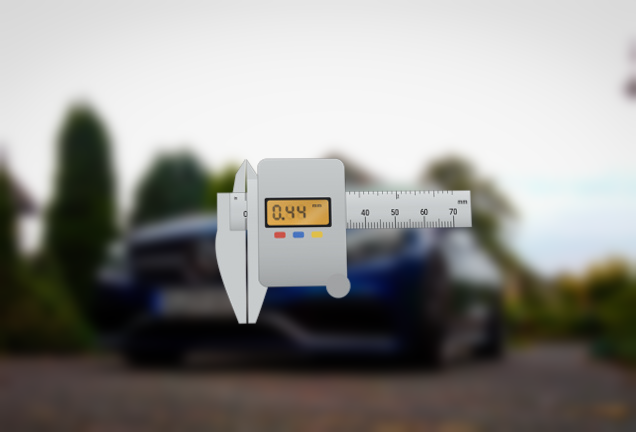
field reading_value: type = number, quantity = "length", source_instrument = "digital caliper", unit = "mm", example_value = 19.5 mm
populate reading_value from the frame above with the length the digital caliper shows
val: 0.44 mm
